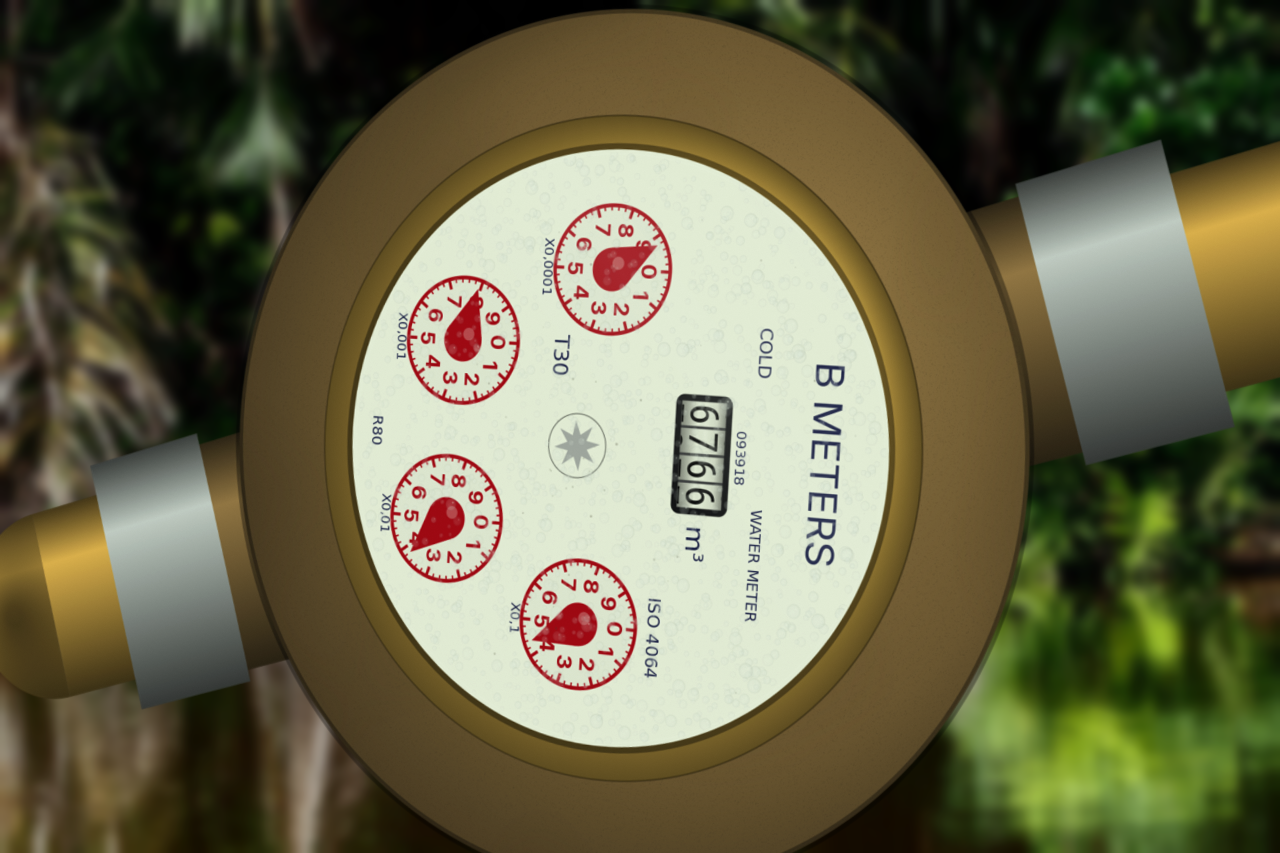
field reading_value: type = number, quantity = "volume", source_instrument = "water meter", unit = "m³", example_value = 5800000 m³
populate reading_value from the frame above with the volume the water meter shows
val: 6766.4379 m³
